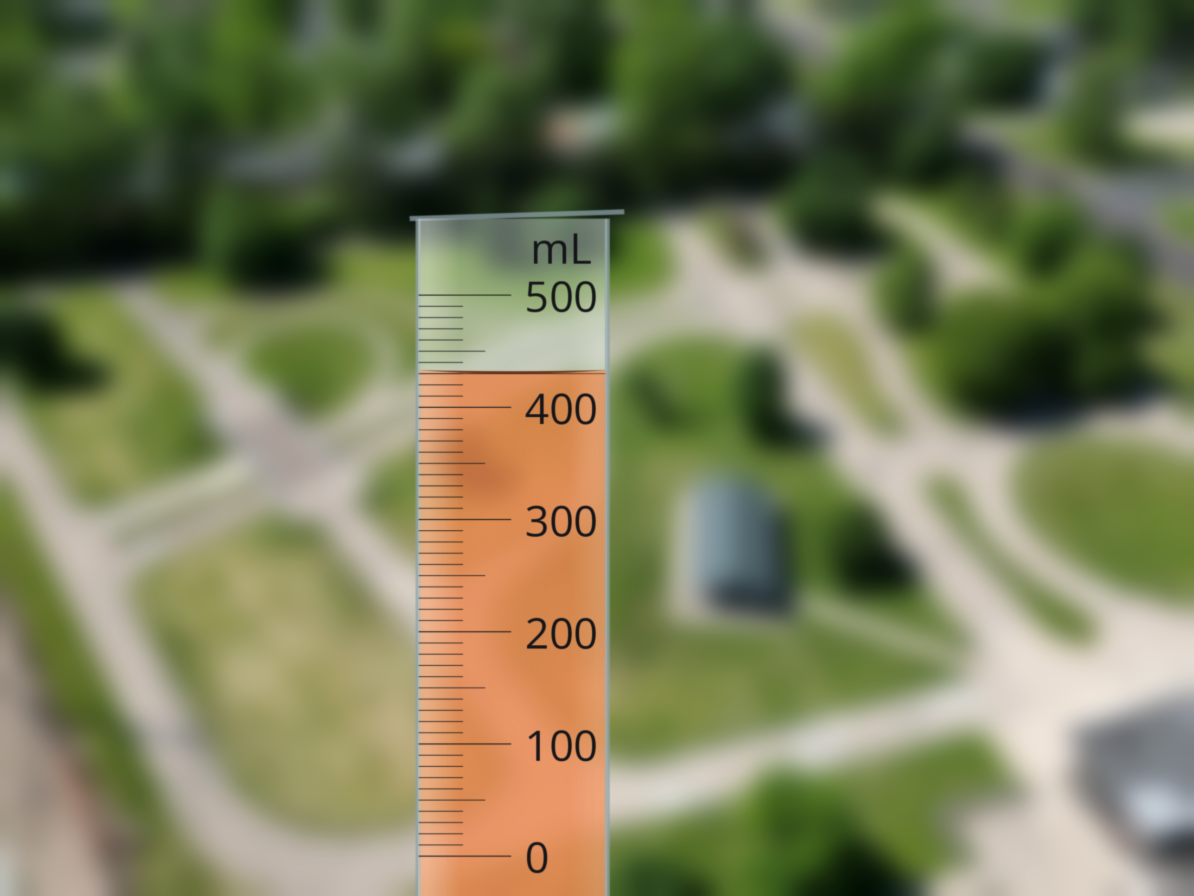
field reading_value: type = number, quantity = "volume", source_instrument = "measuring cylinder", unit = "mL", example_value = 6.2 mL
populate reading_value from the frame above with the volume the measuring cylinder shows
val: 430 mL
